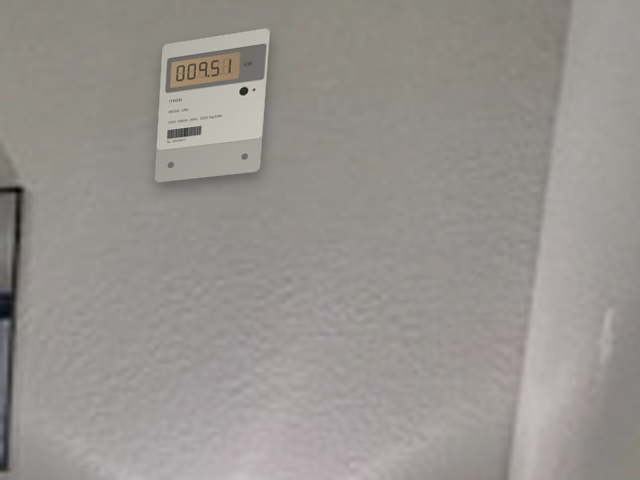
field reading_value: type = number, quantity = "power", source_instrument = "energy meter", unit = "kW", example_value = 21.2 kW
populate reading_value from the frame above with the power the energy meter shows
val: 9.51 kW
